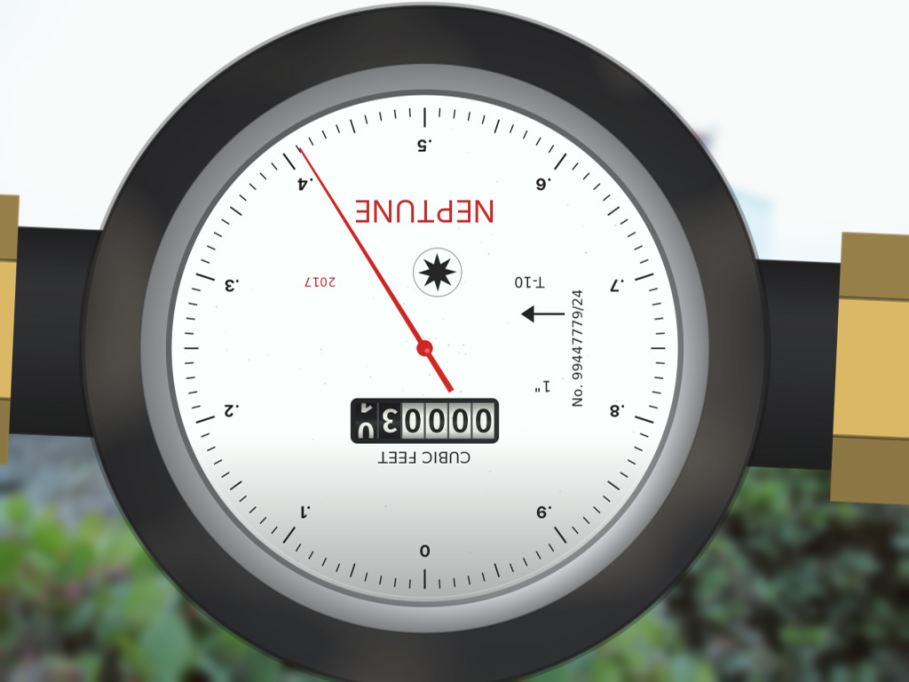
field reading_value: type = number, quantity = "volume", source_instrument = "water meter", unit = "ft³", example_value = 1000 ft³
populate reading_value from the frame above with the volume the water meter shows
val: 30.41 ft³
